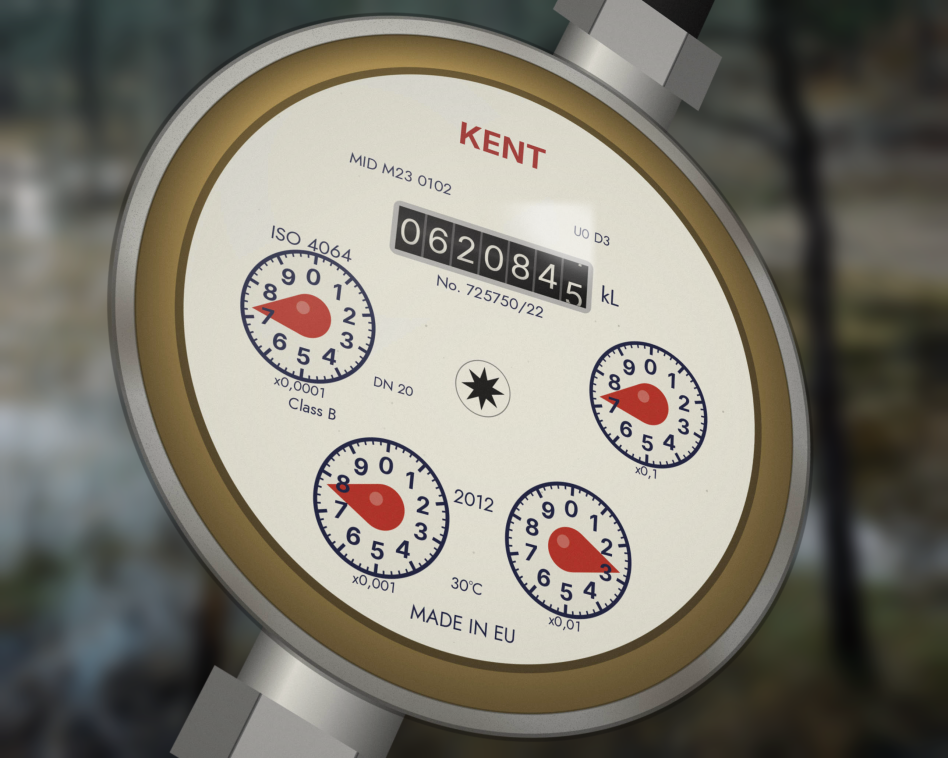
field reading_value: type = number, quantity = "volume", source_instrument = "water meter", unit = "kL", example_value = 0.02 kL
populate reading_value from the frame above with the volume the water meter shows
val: 620844.7277 kL
